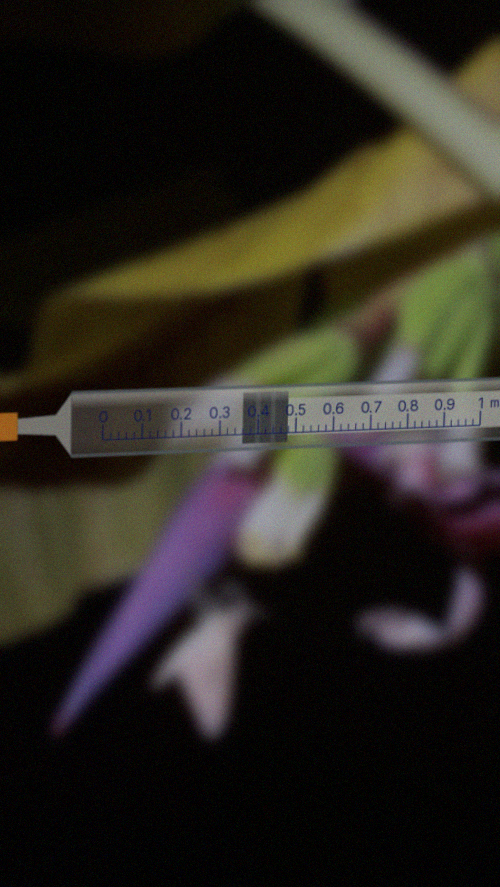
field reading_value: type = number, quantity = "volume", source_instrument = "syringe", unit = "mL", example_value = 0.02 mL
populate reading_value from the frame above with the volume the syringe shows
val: 0.36 mL
